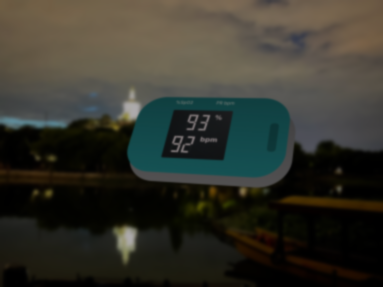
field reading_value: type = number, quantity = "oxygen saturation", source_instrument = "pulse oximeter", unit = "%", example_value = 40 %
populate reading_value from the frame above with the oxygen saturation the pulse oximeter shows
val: 93 %
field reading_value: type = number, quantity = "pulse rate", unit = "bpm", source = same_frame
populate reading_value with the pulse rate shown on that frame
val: 92 bpm
